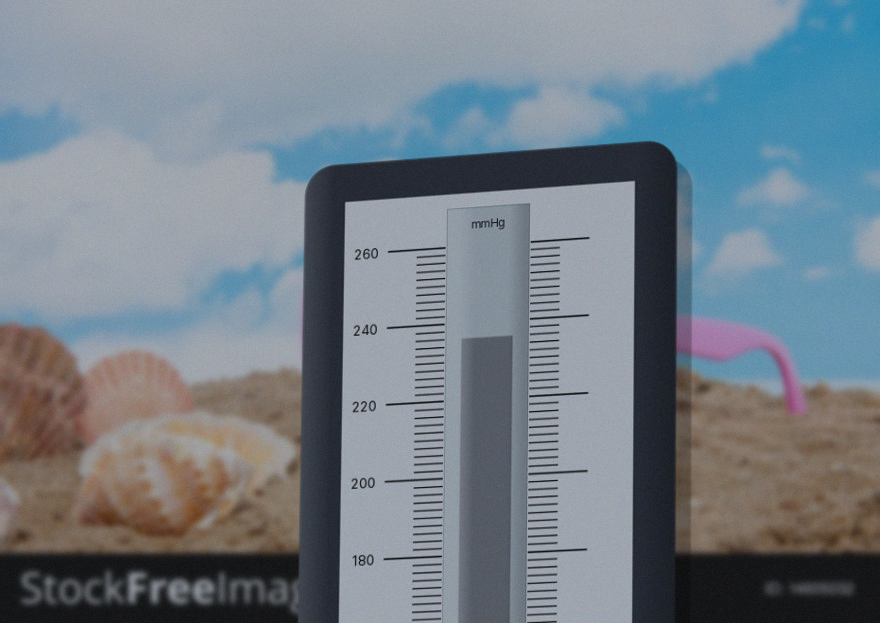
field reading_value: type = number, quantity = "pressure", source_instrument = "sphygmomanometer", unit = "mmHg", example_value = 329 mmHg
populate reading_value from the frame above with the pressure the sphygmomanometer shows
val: 236 mmHg
